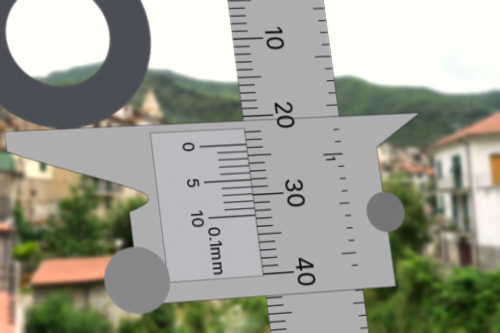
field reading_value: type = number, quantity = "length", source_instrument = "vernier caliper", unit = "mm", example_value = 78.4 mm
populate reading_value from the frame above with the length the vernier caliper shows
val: 23.6 mm
